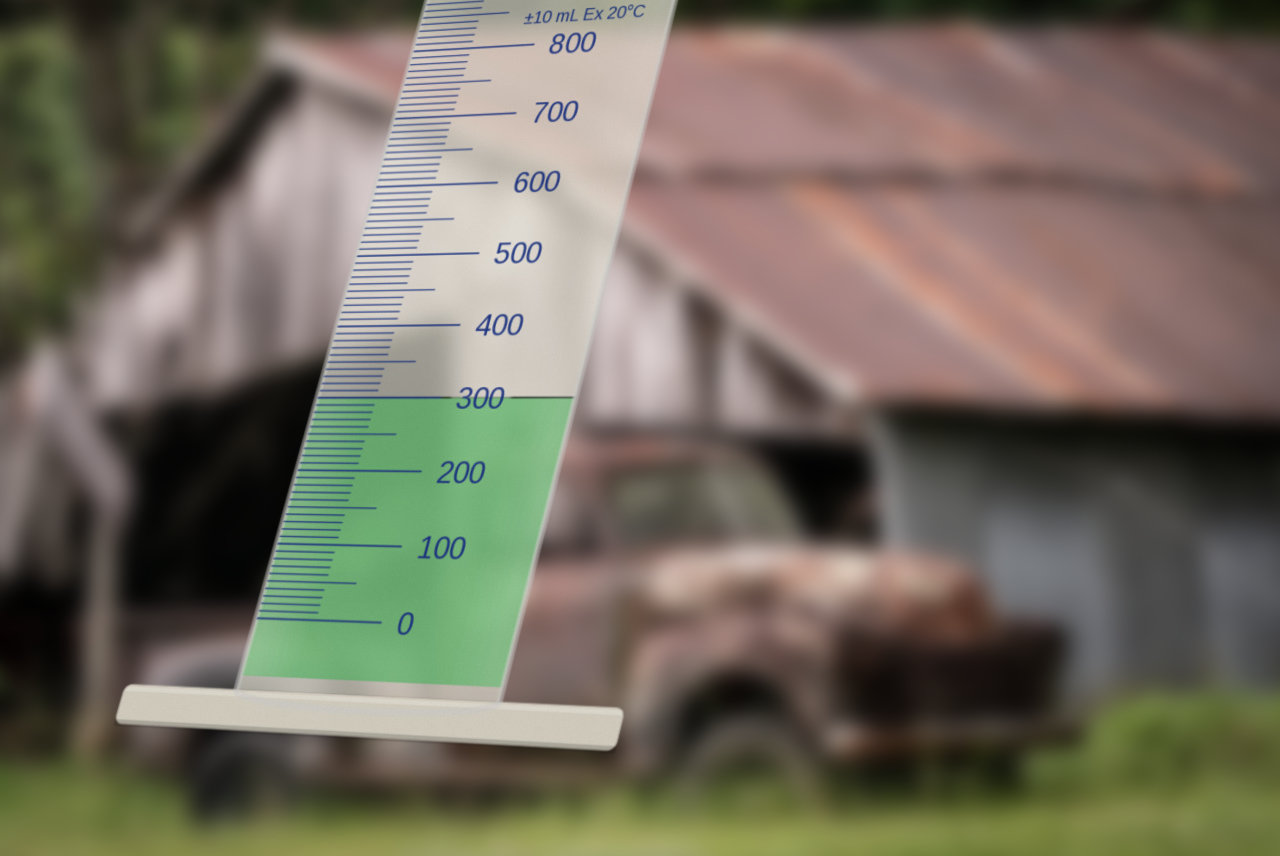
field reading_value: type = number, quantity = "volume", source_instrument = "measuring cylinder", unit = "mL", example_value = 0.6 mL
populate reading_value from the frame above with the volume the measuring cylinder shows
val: 300 mL
